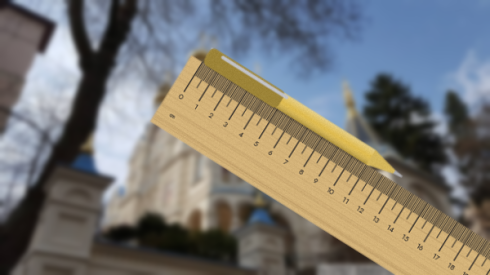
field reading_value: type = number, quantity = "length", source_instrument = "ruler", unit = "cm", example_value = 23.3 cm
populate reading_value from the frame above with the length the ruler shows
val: 13 cm
